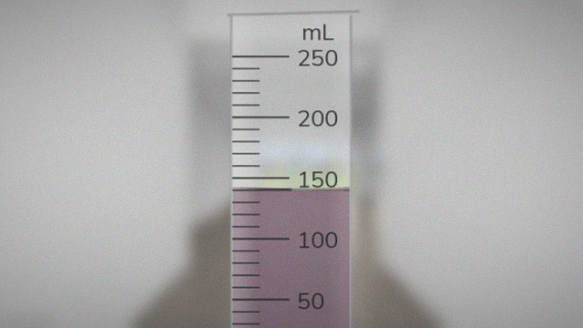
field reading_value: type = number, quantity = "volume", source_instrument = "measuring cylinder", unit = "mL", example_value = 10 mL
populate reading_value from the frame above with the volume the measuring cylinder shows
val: 140 mL
